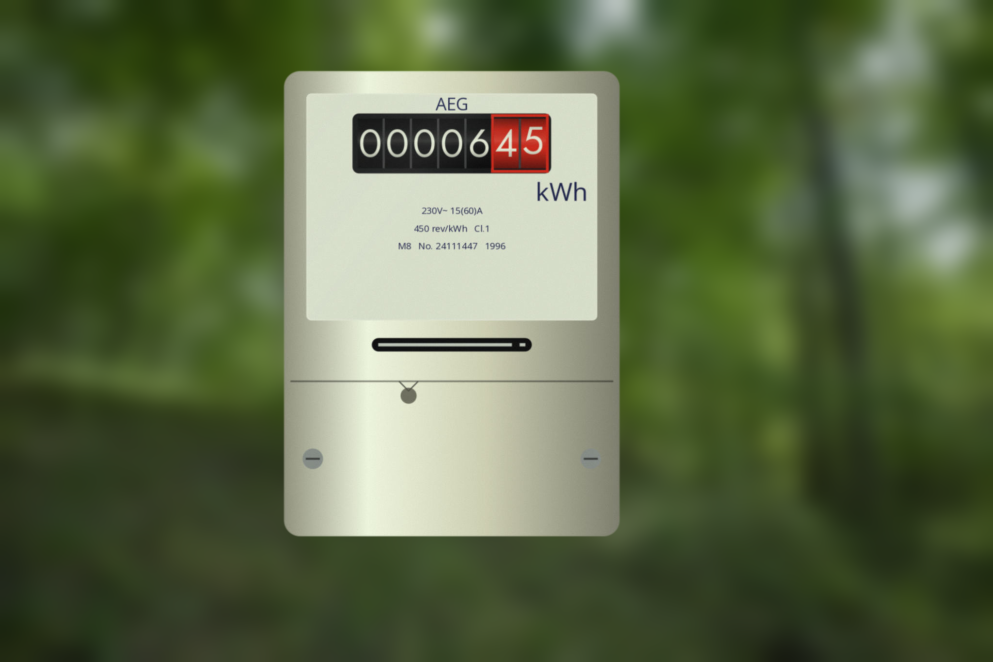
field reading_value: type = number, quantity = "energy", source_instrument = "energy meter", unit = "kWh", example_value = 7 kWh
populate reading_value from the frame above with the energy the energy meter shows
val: 6.45 kWh
